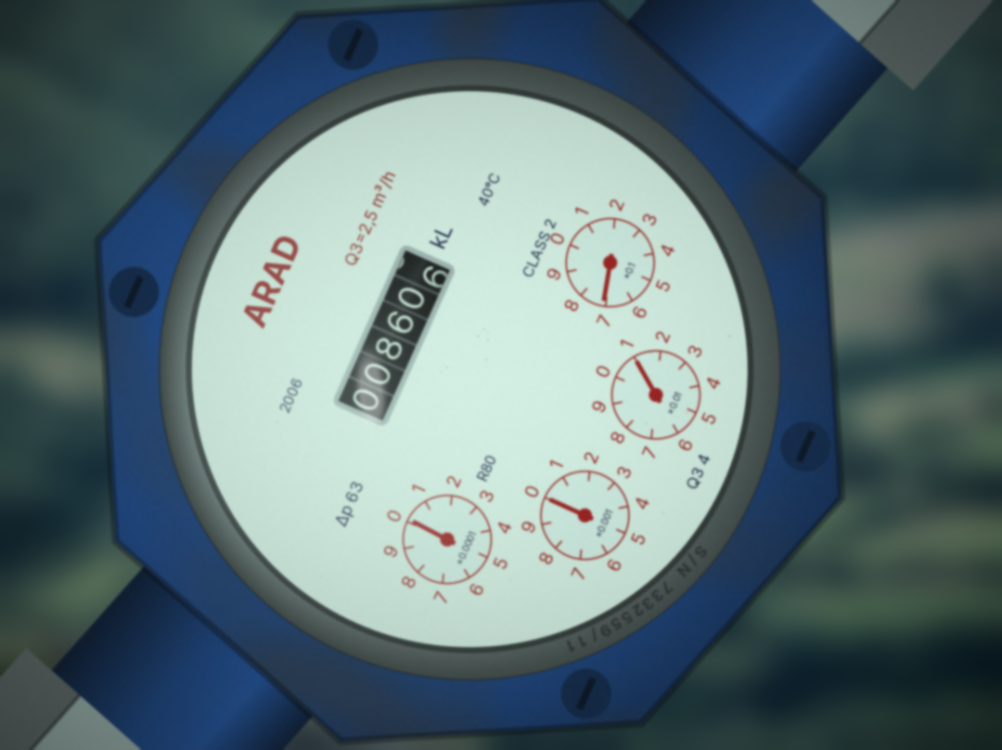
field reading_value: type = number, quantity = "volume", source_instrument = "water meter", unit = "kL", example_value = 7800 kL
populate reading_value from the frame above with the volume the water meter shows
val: 8605.7100 kL
